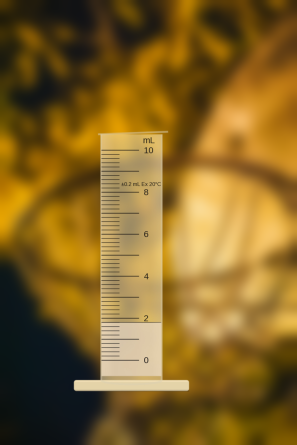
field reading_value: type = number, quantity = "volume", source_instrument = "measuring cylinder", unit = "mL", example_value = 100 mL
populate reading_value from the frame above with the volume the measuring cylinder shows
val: 1.8 mL
